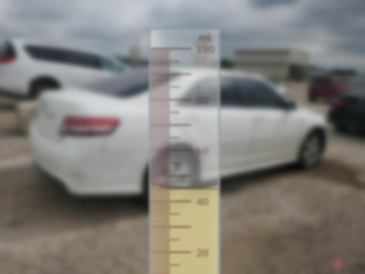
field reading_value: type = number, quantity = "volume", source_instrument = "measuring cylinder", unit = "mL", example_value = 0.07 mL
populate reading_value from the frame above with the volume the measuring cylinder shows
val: 45 mL
